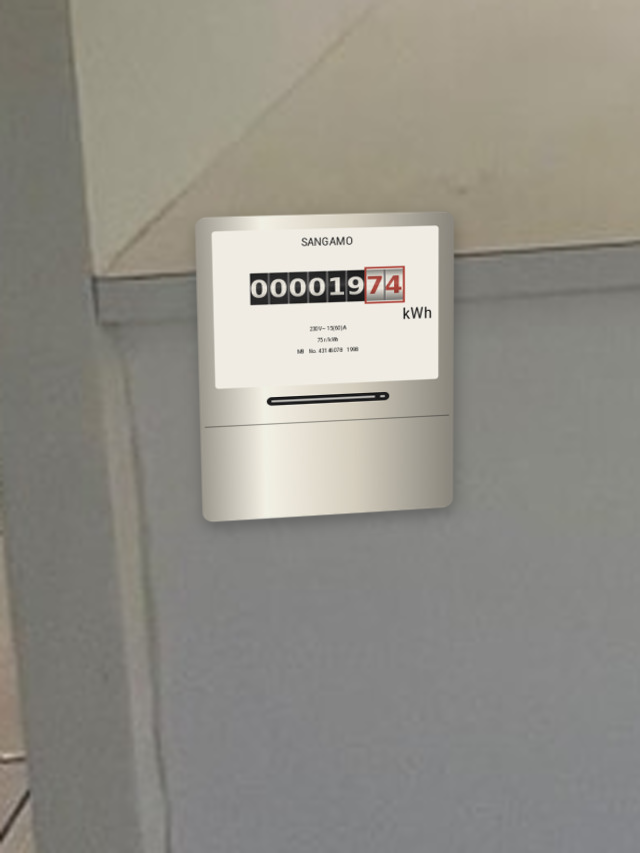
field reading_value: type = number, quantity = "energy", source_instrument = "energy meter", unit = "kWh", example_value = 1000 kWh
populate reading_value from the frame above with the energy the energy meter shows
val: 19.74 kWh
